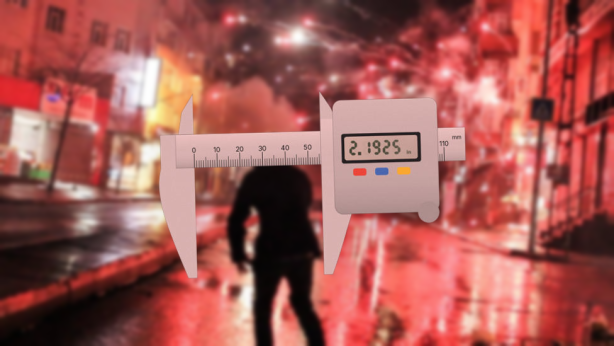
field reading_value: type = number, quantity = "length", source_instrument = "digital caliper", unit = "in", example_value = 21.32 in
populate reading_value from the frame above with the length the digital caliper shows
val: 2.1925 in
